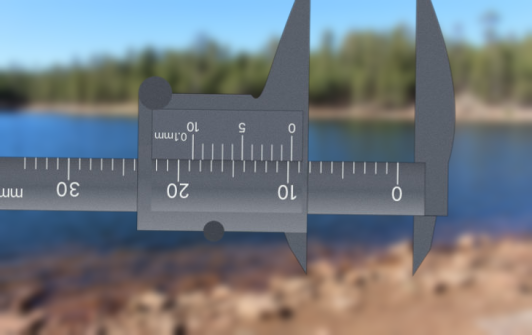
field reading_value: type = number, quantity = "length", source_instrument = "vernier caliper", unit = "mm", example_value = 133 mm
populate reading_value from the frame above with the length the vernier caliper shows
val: 9.7 mm
